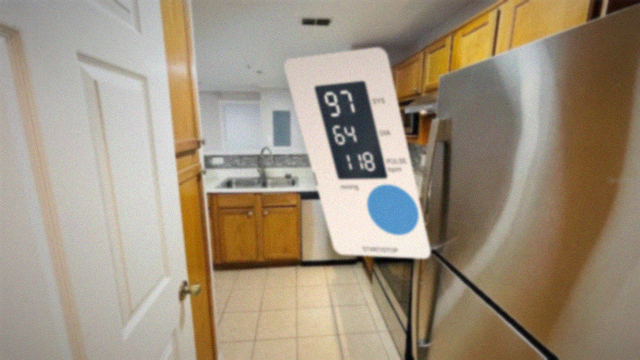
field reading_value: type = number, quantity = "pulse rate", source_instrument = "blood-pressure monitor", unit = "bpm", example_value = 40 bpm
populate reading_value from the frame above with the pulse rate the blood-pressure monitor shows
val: 118 bpm
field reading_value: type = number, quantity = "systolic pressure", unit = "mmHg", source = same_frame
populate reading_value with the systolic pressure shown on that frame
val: 97 mmHg
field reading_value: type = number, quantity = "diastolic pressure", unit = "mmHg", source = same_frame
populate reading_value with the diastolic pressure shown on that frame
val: 64 mmHg
